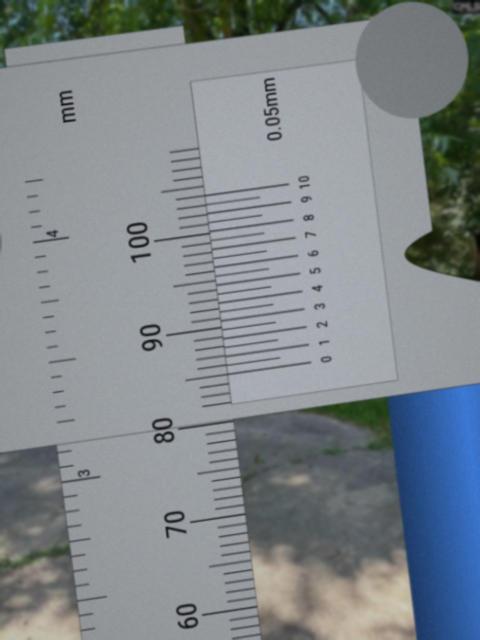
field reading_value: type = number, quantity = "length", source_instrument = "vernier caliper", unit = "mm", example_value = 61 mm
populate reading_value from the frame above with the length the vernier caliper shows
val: 85.0 mm
